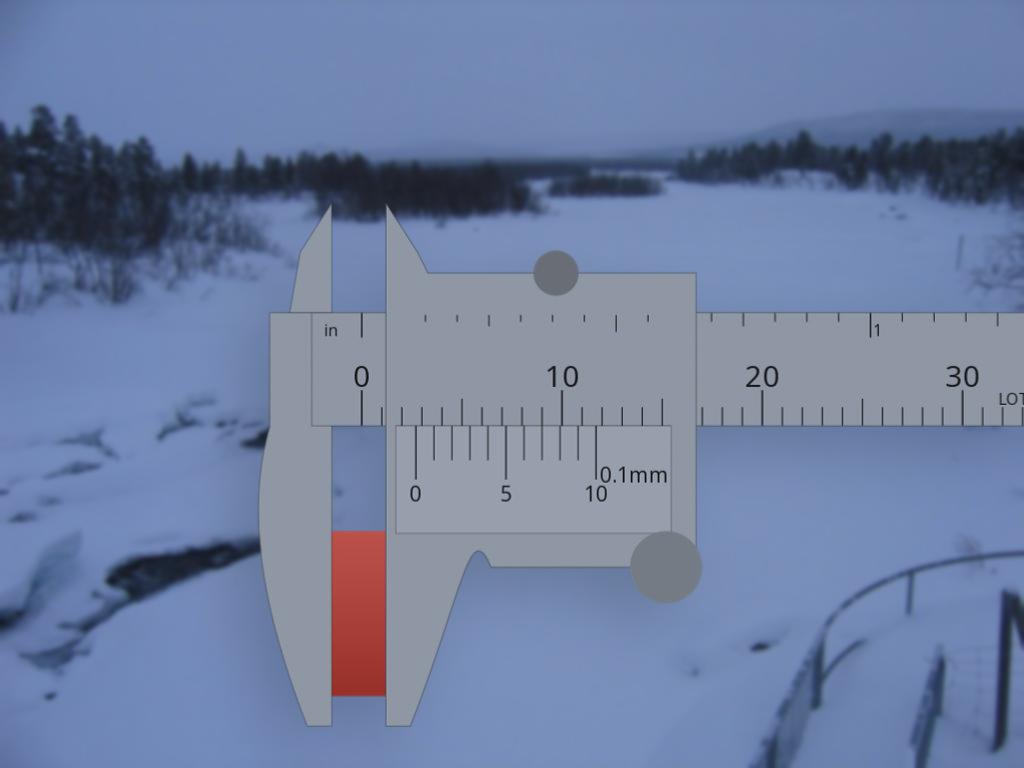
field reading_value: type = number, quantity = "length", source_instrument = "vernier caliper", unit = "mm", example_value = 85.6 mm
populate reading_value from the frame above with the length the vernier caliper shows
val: 2.7 mm
